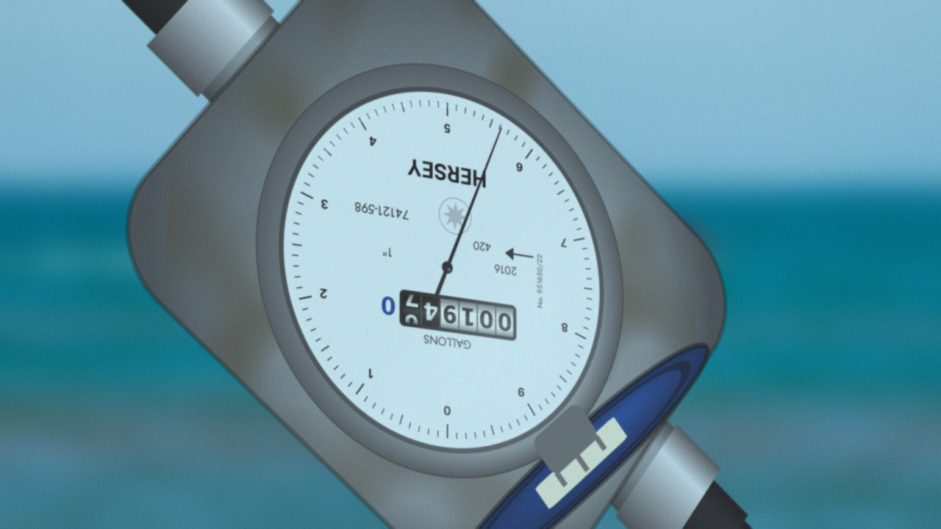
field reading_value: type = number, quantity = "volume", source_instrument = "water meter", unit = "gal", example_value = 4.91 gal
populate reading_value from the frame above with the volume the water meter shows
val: 19465.6 gal
